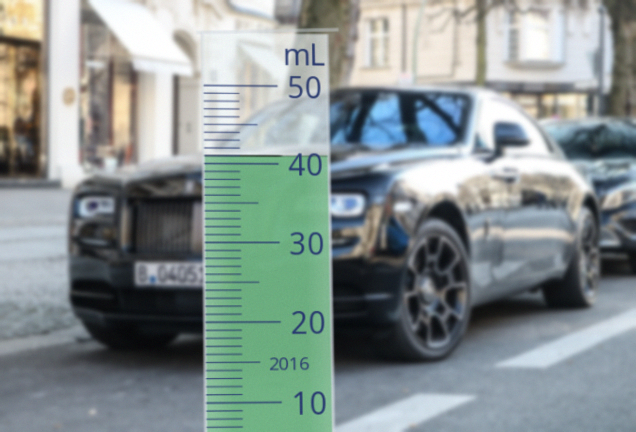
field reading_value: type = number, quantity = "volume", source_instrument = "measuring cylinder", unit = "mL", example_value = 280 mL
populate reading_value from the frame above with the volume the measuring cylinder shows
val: 41 mL
